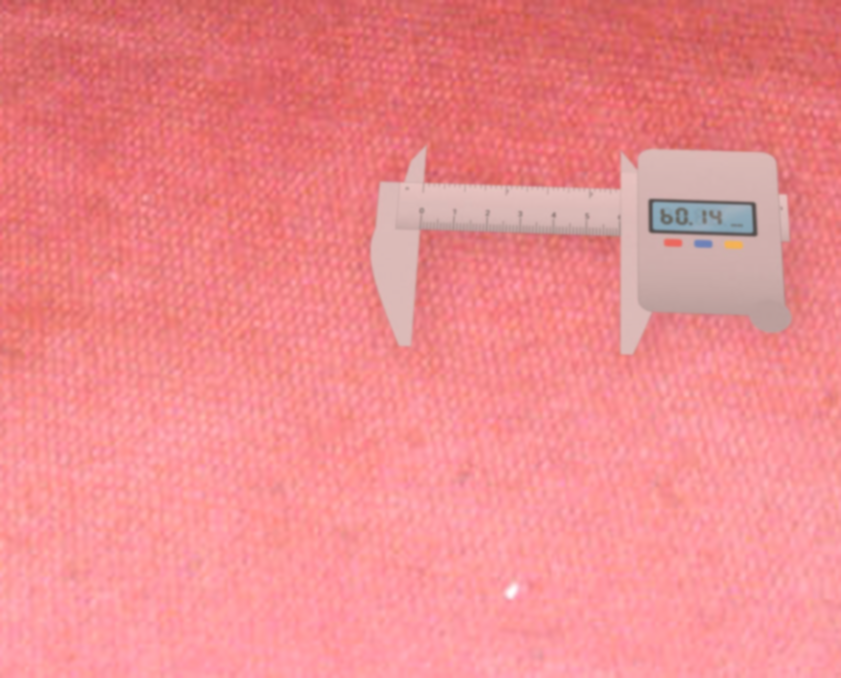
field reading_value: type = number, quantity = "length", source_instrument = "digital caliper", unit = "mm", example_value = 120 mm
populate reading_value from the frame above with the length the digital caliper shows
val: 60.14 mm
